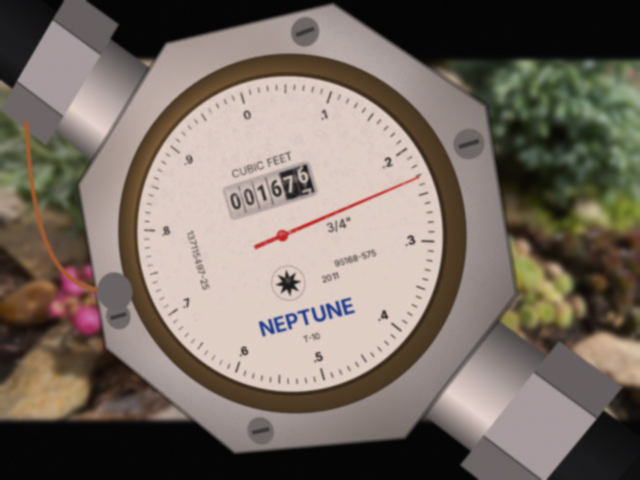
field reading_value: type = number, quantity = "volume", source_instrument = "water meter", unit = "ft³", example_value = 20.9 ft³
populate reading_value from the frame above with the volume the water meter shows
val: 1676.23 ft³
